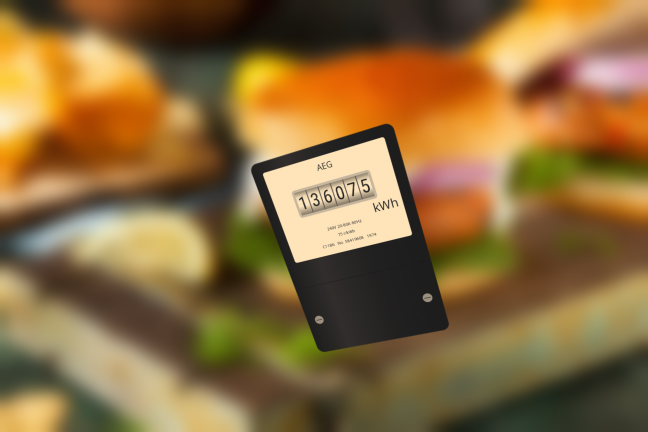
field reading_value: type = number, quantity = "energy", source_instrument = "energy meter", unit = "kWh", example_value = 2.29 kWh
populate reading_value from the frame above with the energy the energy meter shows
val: 136075 kWh
